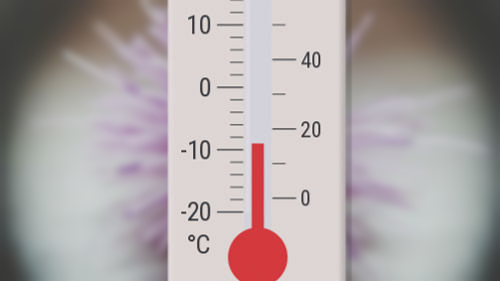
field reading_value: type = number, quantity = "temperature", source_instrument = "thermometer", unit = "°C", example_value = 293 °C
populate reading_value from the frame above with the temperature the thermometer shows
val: -9 °C
